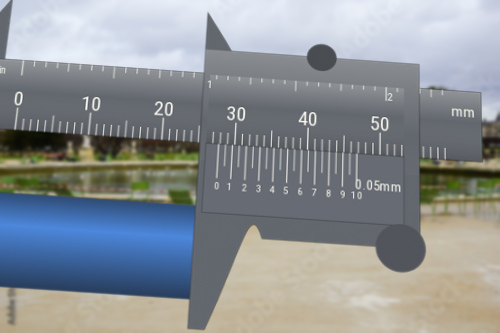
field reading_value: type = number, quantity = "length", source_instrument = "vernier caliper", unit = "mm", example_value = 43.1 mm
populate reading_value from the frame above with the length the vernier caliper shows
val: 27.8 mm
